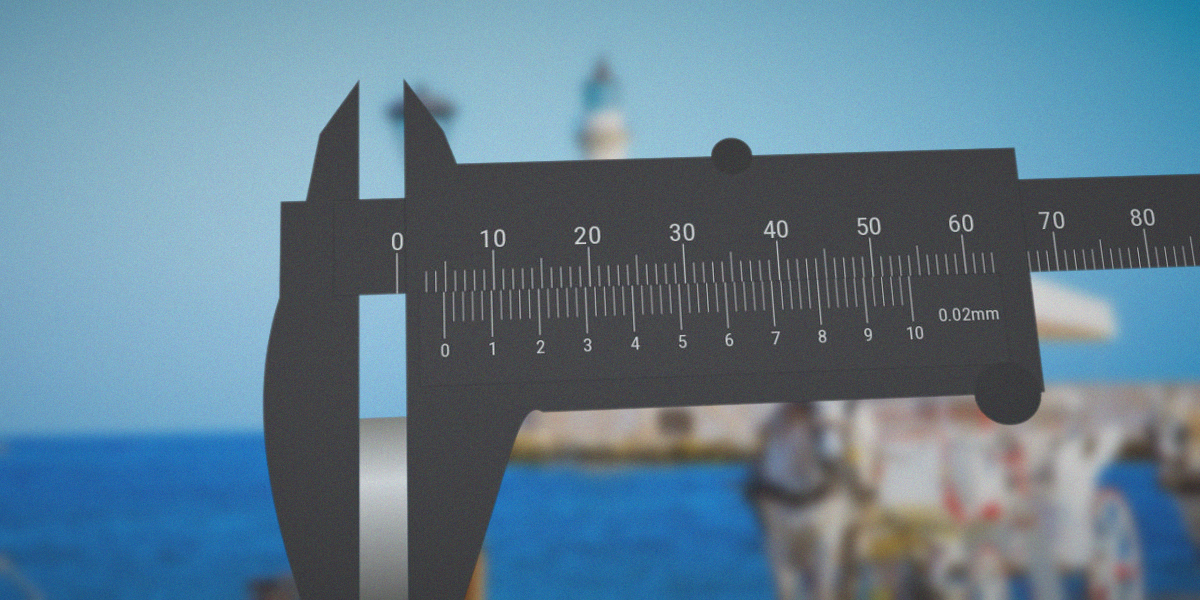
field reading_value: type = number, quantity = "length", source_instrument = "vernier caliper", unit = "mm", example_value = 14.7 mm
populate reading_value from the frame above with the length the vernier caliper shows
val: 4.8 mm
